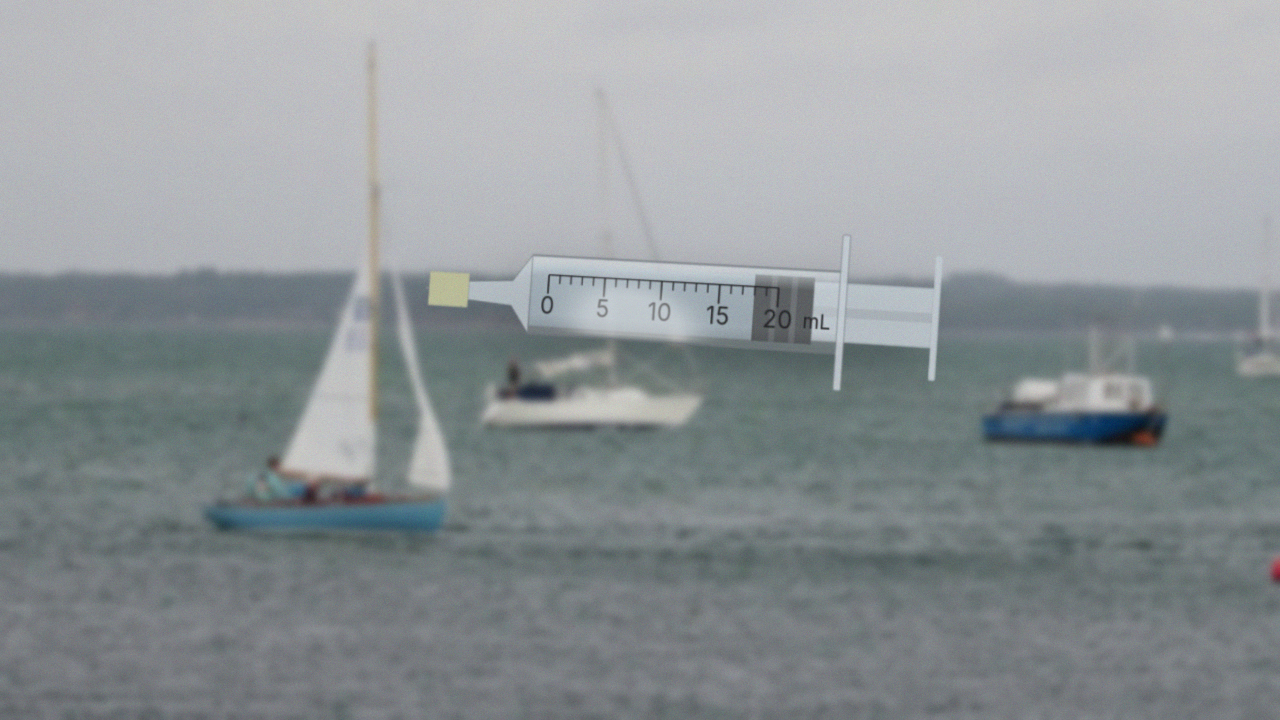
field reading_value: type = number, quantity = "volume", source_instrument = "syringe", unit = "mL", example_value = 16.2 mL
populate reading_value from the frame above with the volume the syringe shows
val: 18 mL
